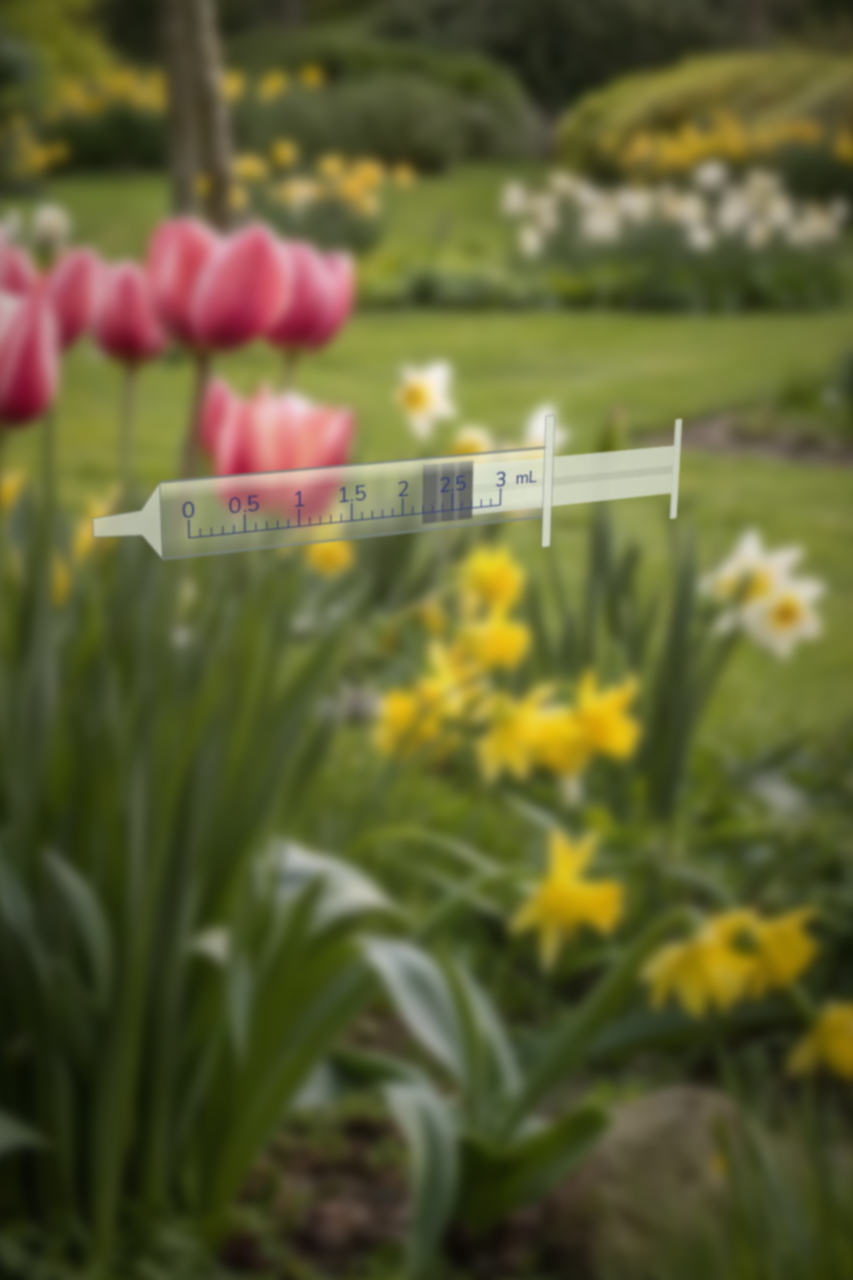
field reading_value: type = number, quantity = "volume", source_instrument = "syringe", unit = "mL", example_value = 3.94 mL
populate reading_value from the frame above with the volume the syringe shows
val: 2.2 mL
